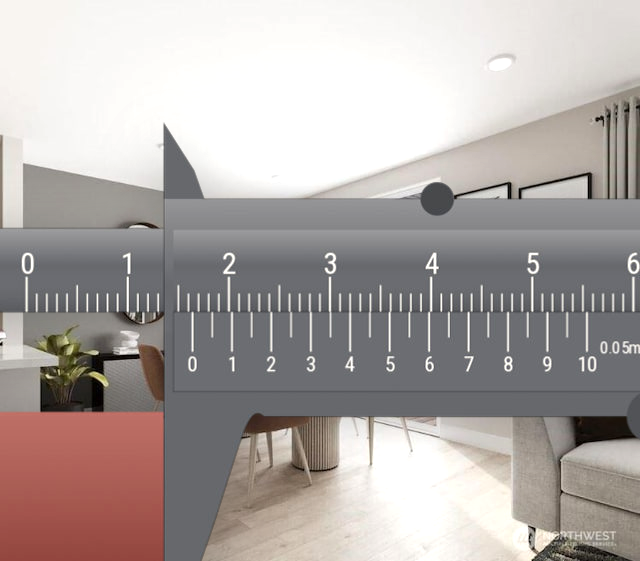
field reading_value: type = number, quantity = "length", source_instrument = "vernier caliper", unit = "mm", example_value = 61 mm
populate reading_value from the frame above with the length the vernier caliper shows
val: 16.4 mm
